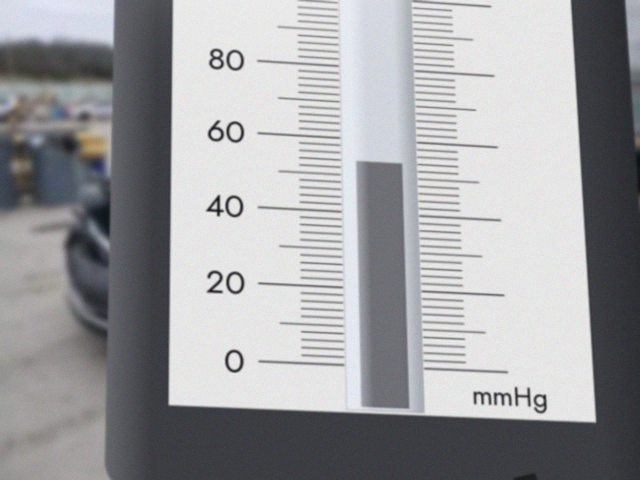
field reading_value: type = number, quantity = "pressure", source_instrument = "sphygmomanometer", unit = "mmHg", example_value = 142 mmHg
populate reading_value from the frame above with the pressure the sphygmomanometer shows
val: 54 mmHg
